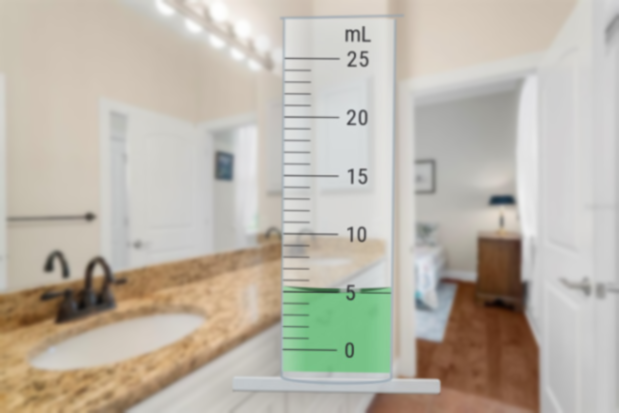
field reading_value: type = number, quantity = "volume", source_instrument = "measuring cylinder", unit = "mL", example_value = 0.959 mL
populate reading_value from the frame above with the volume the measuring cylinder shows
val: 5 mL
